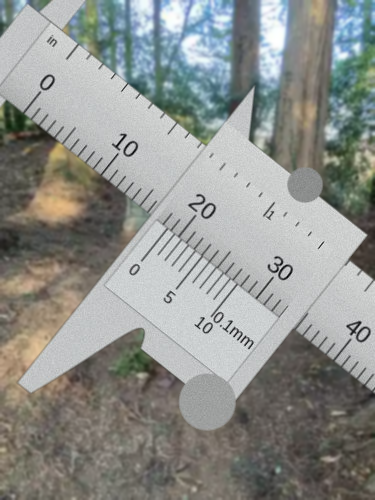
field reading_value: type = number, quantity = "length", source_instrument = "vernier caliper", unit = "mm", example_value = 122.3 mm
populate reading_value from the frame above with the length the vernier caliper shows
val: 18.6 mm
